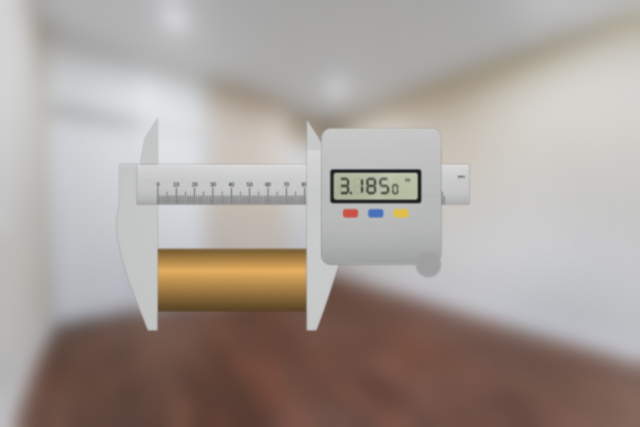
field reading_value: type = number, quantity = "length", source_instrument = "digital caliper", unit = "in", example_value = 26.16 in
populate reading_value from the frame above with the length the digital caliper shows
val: 3.1850 in
